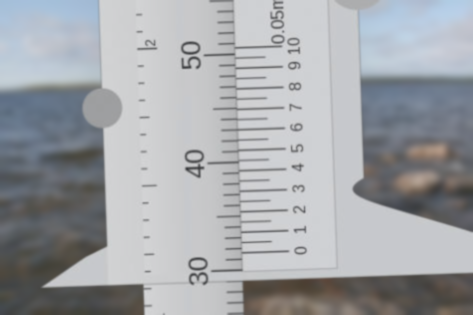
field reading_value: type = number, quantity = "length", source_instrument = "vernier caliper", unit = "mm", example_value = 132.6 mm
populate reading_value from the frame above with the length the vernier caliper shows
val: 31.6 mm
